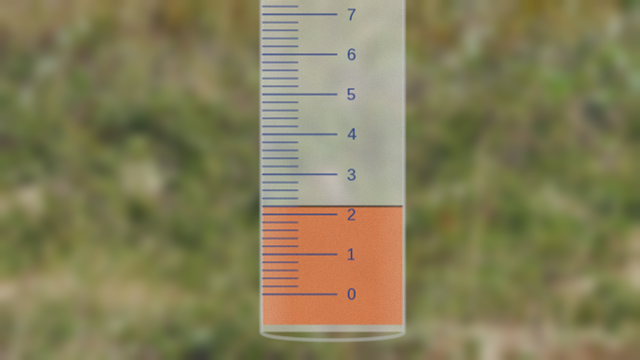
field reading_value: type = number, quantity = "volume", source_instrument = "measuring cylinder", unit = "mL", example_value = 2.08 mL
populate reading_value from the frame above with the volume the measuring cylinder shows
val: 2.2 mL
